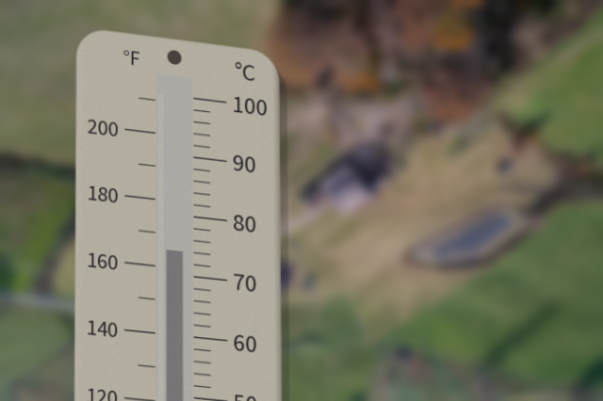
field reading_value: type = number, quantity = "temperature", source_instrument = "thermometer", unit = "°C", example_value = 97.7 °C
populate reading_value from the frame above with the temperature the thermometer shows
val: 74 °C
